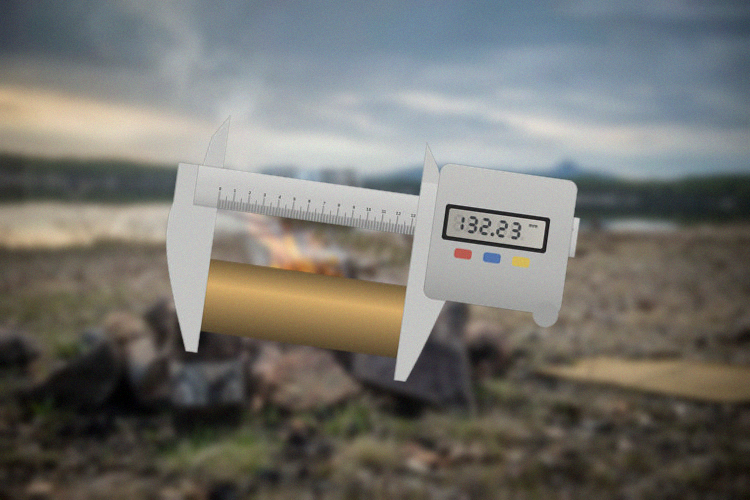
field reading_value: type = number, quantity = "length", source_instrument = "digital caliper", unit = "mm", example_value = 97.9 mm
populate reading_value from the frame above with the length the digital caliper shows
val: 132.23 mm
